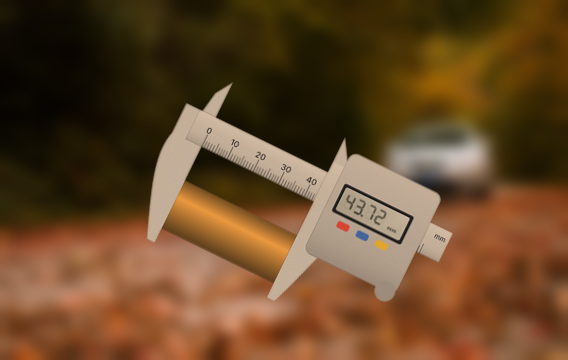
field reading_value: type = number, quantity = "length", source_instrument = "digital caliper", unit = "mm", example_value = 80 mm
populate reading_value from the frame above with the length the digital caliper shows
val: 43.72 mm
